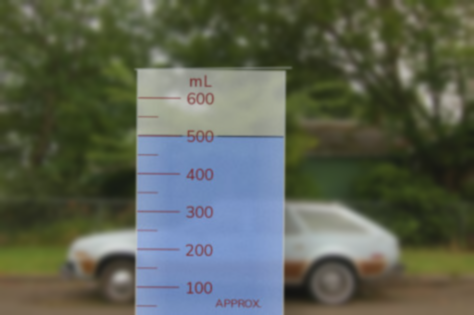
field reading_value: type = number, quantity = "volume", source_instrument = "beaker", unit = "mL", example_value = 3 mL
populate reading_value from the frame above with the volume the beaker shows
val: 500 mL
